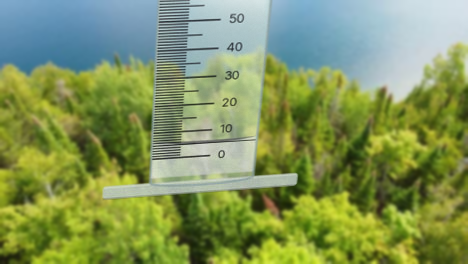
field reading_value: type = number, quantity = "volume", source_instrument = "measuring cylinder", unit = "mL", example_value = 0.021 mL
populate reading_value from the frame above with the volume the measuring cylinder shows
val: 5 mL
